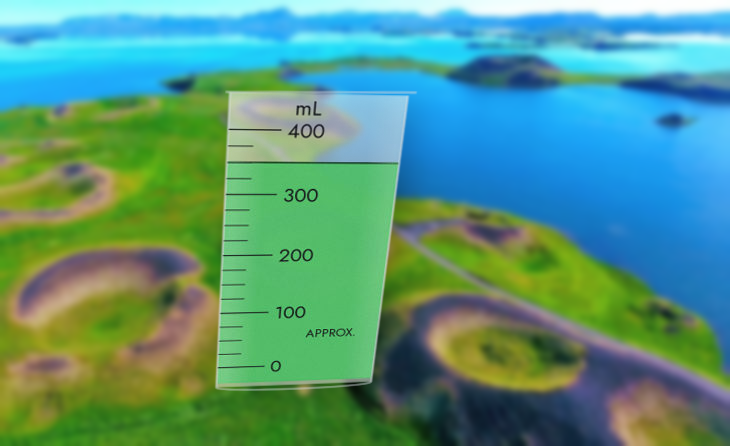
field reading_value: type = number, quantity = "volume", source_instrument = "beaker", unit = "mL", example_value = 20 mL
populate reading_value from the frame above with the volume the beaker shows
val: 350 mL
